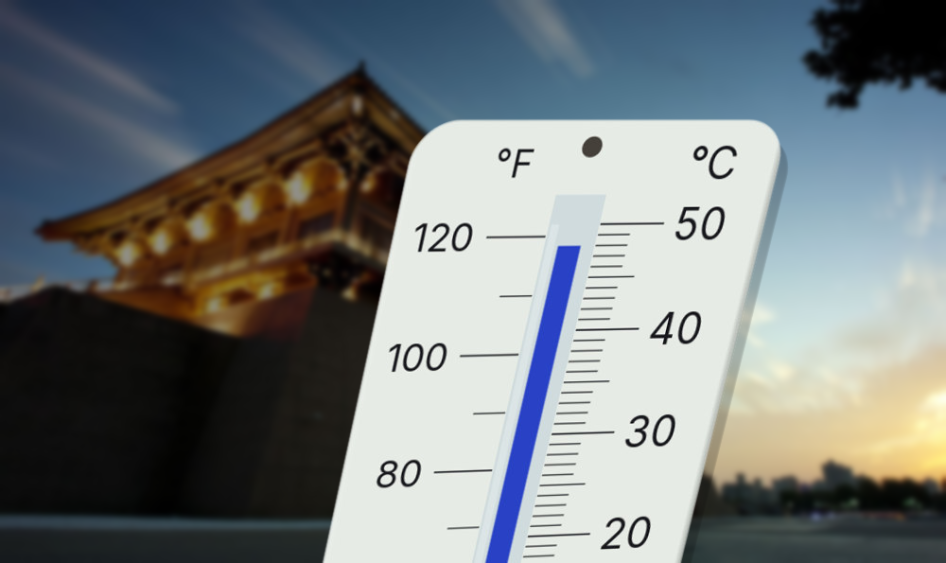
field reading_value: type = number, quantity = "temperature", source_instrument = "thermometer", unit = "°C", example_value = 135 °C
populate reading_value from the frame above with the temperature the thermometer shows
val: 48 °C
